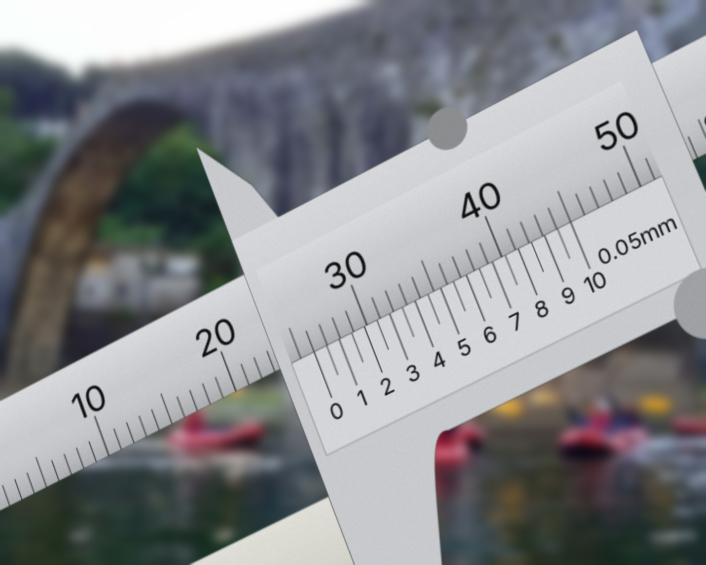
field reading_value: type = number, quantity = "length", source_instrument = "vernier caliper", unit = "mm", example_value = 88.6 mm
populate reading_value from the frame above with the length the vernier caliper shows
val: 26.0 mm
